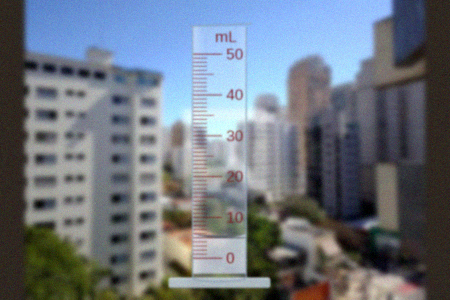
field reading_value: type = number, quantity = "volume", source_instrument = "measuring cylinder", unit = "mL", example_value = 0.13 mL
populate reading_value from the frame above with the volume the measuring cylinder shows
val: 5 mL
